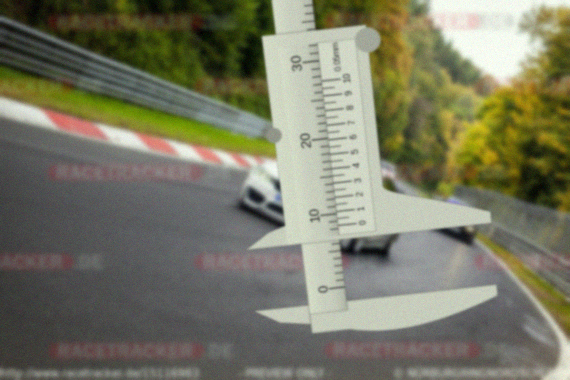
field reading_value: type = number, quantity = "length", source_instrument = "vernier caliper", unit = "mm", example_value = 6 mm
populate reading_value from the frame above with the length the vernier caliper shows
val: 8.4 mm
